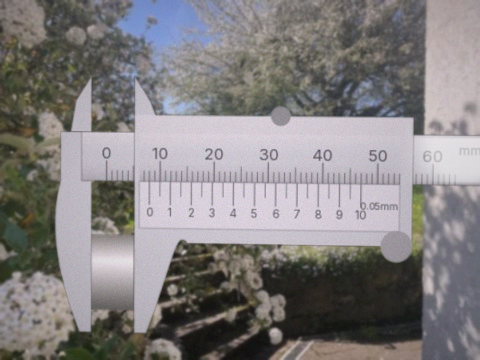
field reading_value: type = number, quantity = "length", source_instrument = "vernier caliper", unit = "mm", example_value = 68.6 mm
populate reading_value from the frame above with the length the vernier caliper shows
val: 8.0 mm
